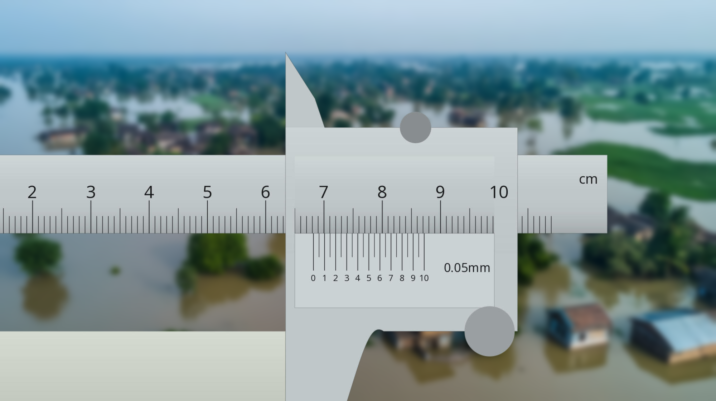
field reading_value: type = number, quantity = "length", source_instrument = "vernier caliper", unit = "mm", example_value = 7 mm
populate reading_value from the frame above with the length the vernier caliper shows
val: 68.2 mm
